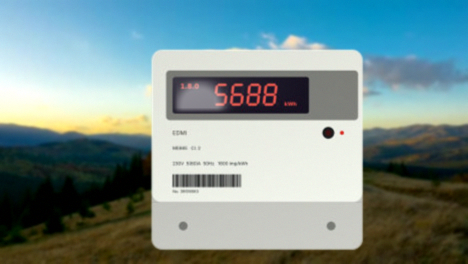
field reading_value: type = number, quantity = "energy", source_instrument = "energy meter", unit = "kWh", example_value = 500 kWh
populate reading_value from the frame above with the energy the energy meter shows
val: 5688 kWh
